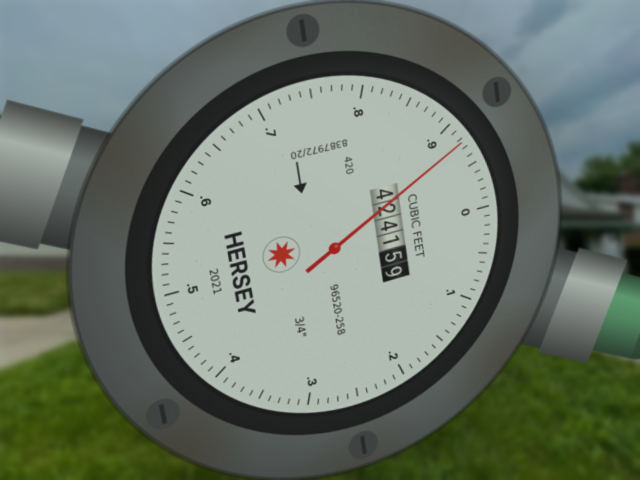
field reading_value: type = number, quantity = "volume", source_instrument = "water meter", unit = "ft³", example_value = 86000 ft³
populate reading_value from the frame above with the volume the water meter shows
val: 424158.92 ft³
